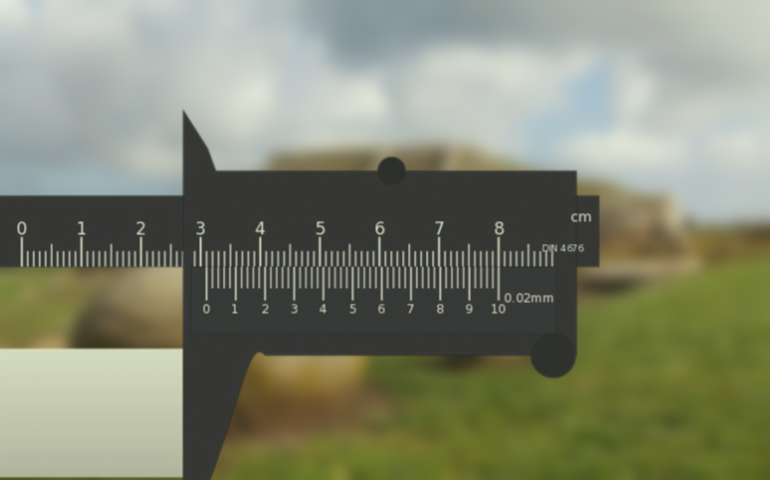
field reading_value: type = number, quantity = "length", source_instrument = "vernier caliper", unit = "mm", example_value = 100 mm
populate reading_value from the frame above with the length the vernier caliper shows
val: 31.0 mm
